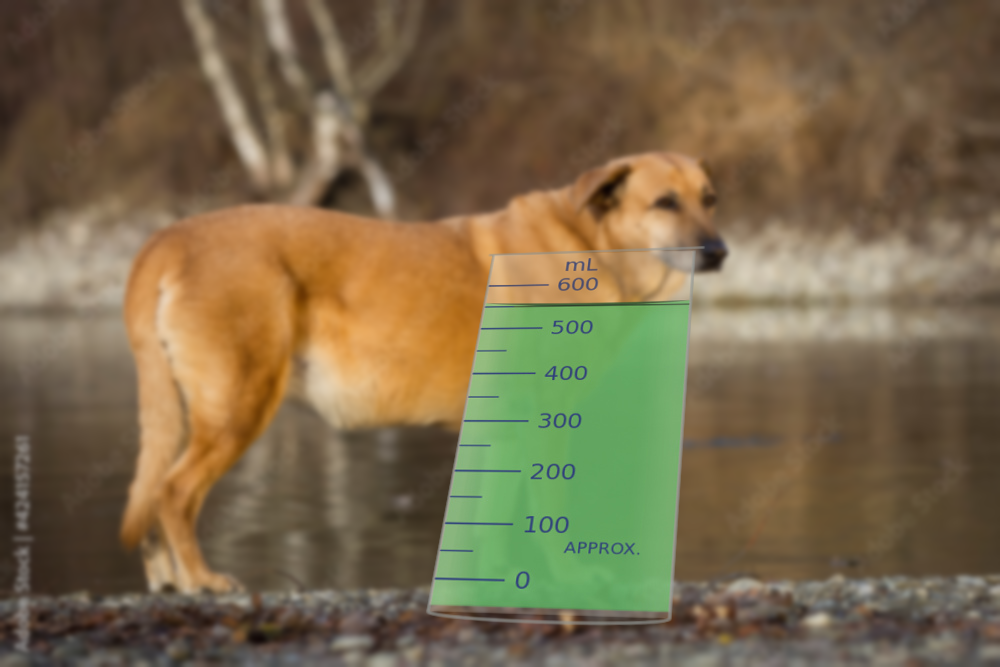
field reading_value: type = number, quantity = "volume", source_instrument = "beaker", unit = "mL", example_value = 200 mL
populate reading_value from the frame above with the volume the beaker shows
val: 550 mL
